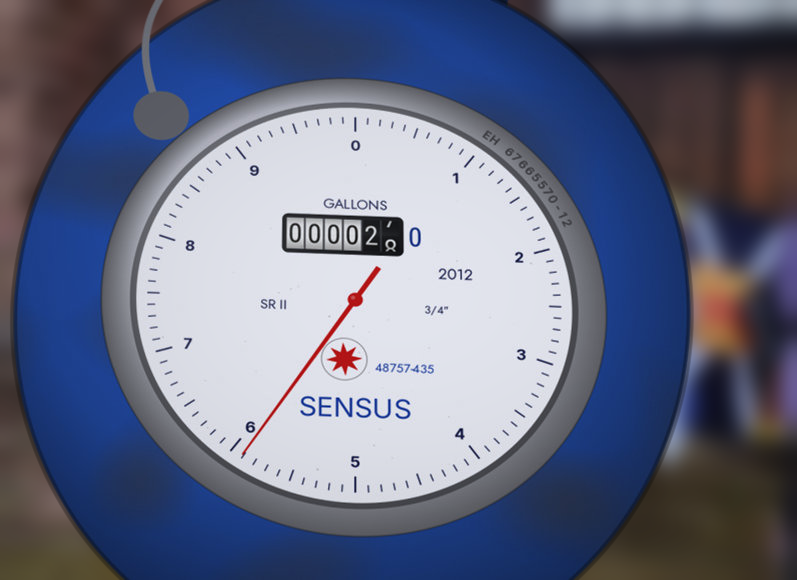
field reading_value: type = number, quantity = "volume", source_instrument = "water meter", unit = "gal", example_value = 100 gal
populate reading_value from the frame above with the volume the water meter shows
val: 275.9 gal
